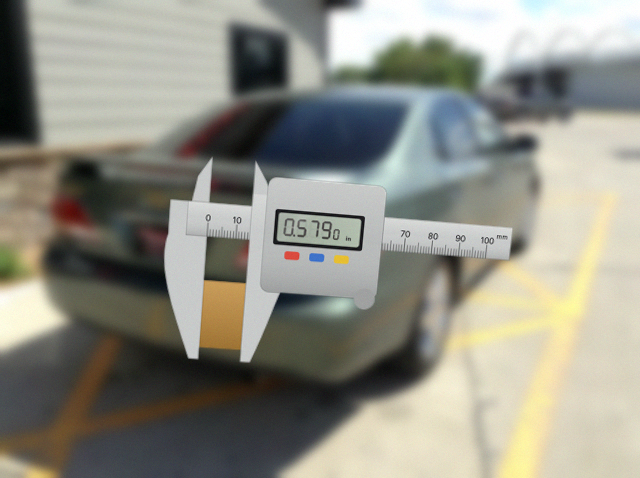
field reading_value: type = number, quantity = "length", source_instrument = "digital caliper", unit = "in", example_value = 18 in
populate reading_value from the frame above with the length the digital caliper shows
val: 0.5790 in
